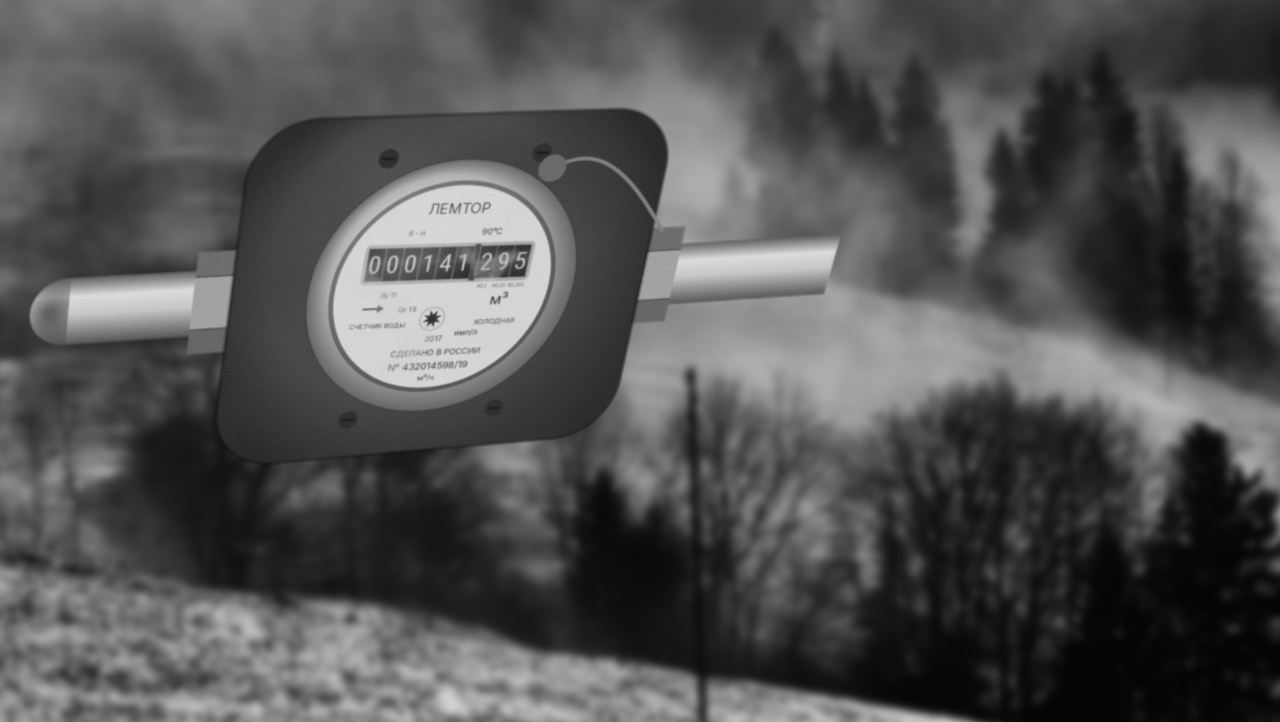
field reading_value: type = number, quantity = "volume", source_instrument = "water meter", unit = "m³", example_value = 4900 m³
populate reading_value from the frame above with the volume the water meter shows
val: 141.295 m³
